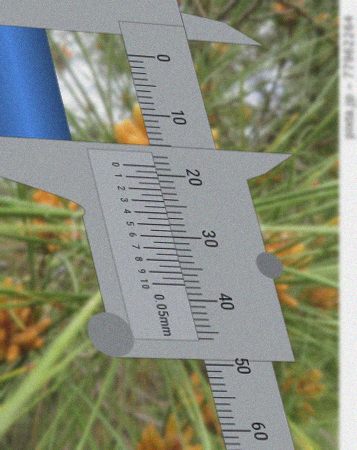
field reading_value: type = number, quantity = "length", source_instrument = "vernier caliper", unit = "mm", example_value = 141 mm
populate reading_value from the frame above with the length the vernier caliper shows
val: 18.6 mm
